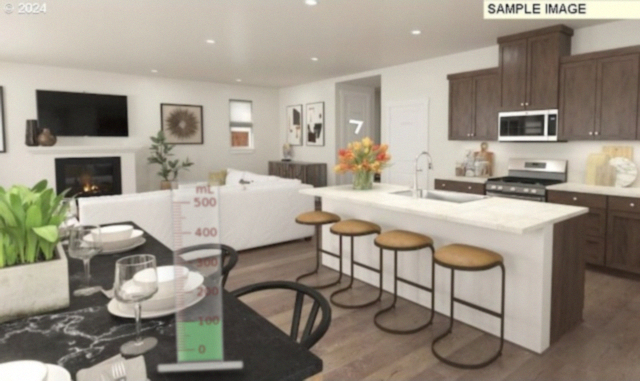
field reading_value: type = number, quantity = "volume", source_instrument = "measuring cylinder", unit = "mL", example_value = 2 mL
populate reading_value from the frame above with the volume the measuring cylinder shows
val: 100 mL
